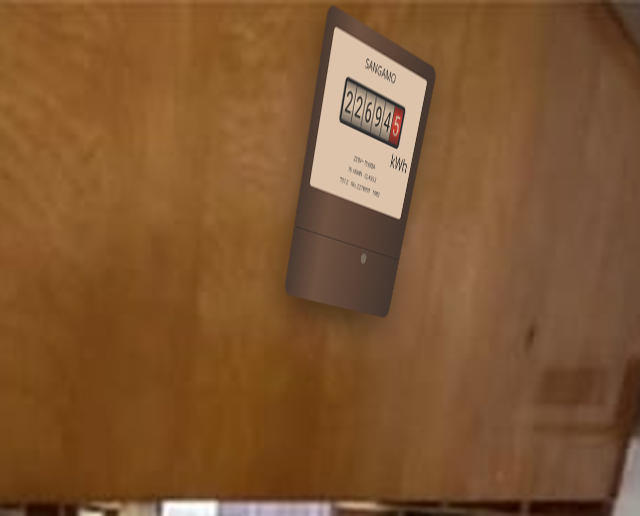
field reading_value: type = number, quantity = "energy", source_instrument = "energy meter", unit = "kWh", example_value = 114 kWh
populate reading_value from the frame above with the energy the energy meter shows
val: 22694.5 kWh
